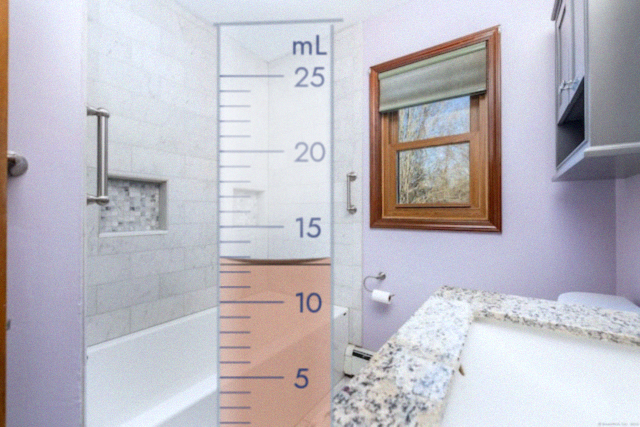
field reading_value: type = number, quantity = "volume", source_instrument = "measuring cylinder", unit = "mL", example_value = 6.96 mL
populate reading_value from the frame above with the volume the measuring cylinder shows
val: 12.5 mL
